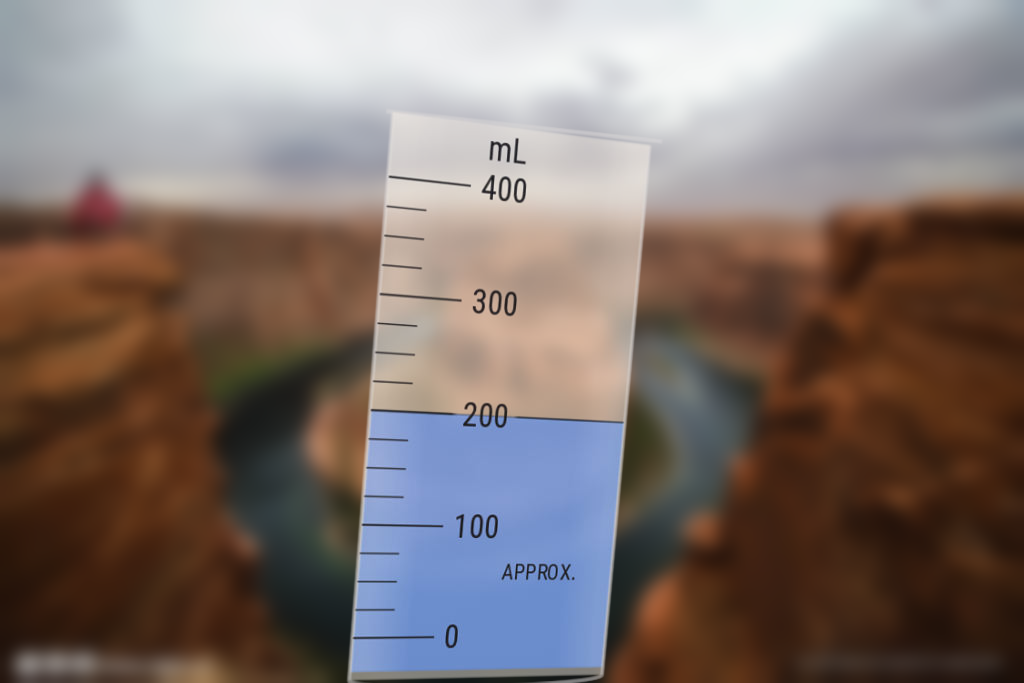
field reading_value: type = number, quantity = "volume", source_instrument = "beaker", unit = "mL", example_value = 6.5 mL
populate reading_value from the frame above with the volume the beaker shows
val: 200 mL
